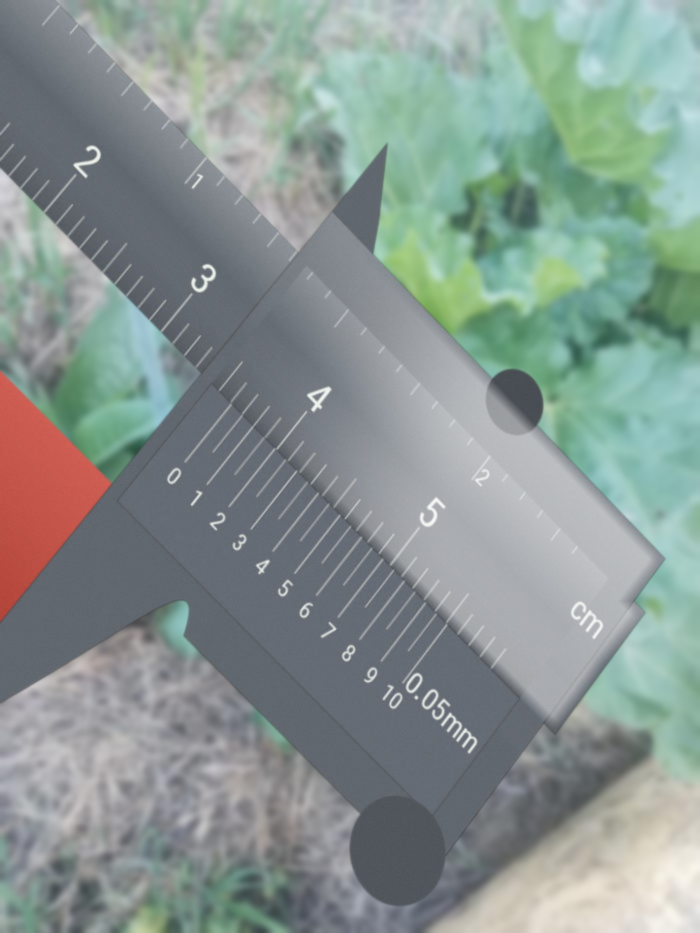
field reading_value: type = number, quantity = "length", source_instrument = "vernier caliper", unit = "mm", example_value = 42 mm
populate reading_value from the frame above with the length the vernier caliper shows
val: 36.1 mm
